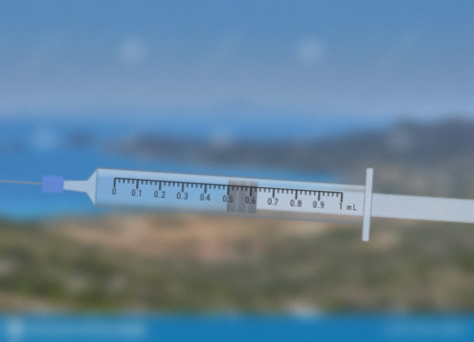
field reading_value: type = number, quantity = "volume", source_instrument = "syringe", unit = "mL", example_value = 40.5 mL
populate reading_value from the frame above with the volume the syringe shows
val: 0.5 mL
